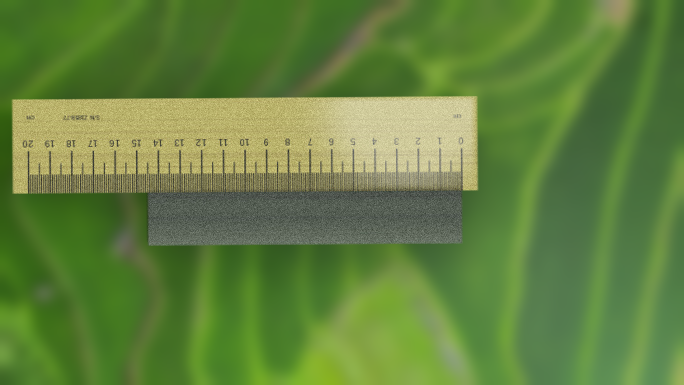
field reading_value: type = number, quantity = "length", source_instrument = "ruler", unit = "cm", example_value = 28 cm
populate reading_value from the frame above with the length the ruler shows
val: 14.5 cm
